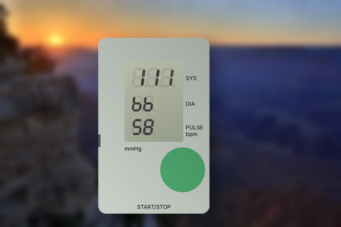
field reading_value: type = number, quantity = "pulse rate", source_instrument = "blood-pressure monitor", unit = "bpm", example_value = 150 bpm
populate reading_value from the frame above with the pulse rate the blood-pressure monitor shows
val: 58 bpm
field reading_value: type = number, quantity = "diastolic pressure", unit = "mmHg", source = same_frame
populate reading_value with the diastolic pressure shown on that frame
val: 66 mmHg
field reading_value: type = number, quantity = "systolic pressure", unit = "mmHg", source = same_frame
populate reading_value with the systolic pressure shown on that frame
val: 111 mmHg
